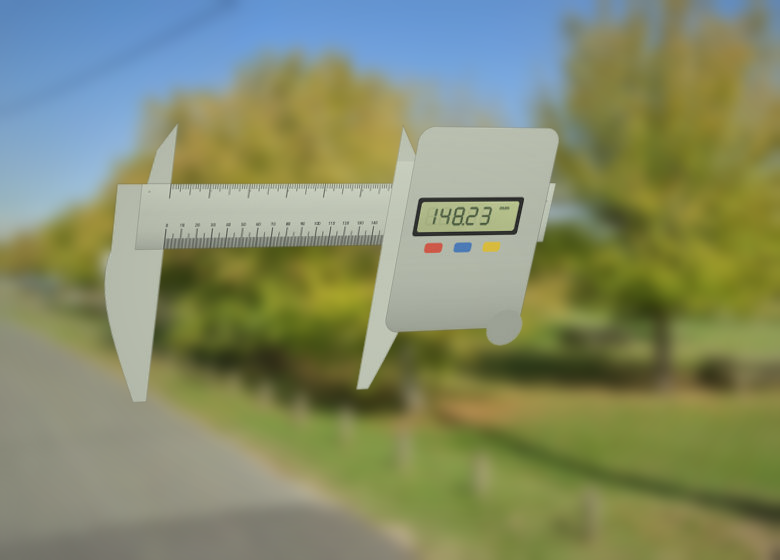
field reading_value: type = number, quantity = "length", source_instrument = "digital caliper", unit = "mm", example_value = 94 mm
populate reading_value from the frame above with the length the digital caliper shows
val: 148.23 mm
